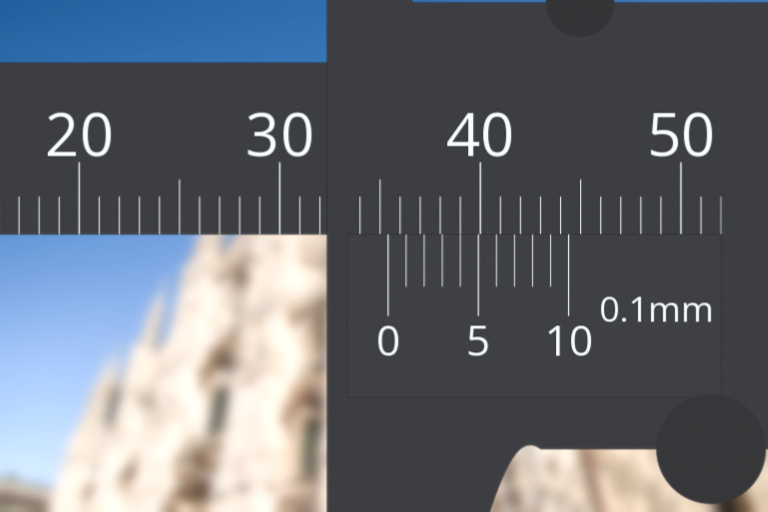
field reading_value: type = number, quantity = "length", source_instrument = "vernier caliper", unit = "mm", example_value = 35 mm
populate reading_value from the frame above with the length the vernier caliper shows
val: 35.4 mm
